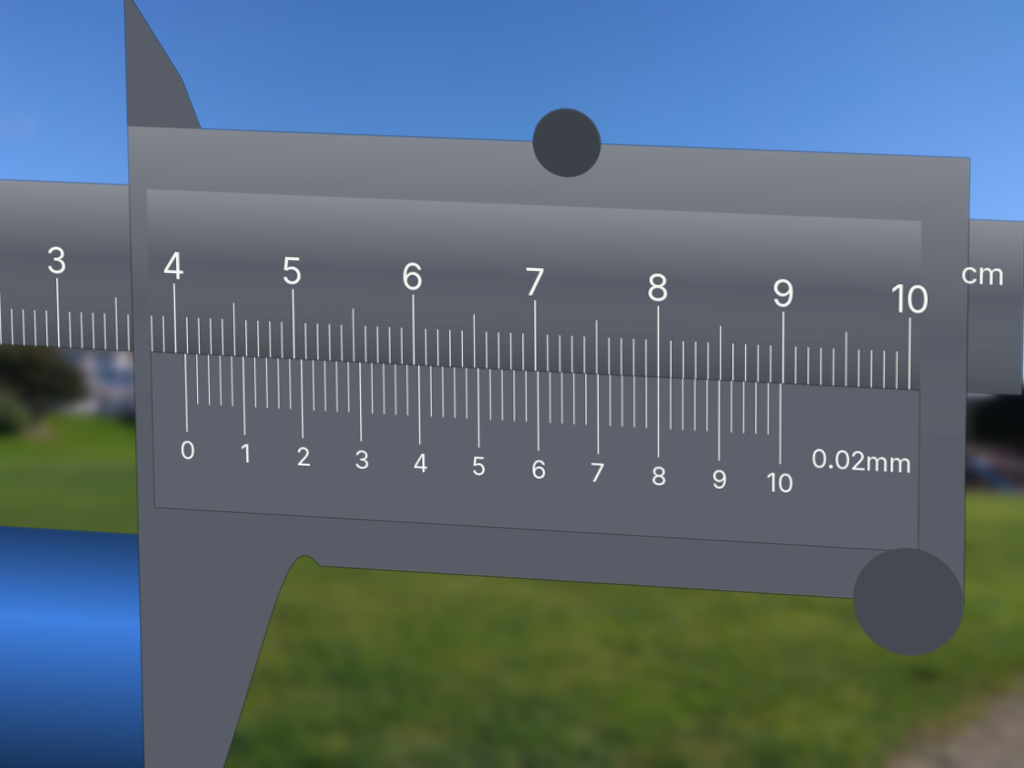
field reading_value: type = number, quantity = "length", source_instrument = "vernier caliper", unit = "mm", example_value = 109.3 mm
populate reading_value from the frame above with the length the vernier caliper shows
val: 40.8 mm
